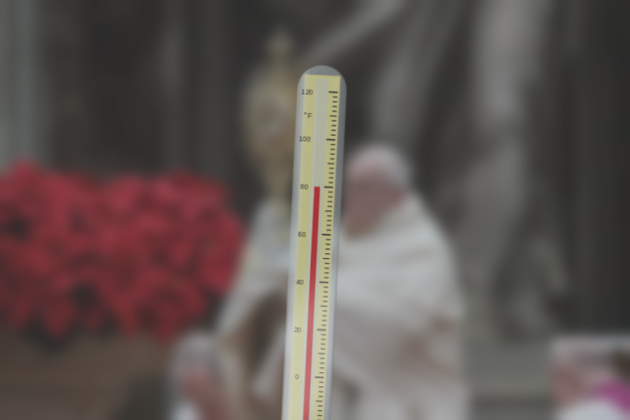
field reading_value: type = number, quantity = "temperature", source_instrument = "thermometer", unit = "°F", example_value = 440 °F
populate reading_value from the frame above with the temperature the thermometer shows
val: 80 °F
